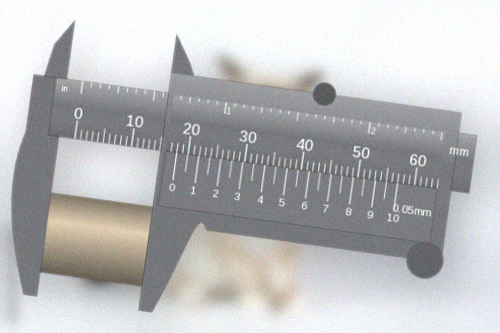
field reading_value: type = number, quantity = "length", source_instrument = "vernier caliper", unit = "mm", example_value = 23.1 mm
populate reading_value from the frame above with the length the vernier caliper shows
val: 18.0 mm
